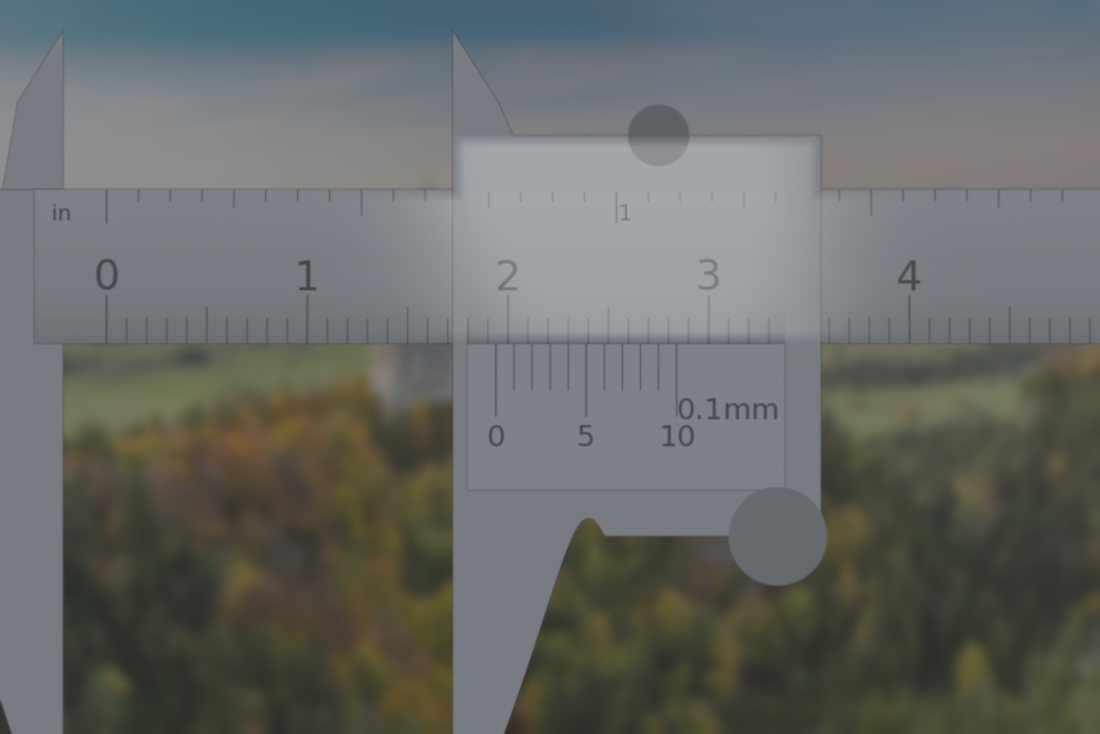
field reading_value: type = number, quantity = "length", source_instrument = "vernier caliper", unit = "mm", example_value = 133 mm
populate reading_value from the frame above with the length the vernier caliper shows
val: 19.4 mm
